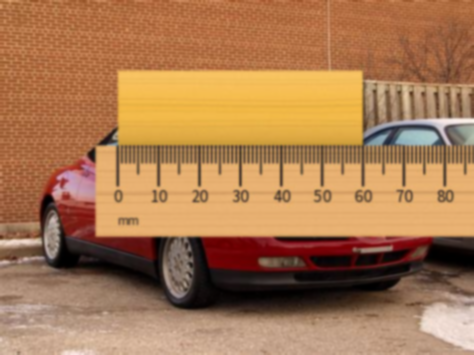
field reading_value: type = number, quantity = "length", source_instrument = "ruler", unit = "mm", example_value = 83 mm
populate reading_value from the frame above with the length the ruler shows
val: 60 mm
